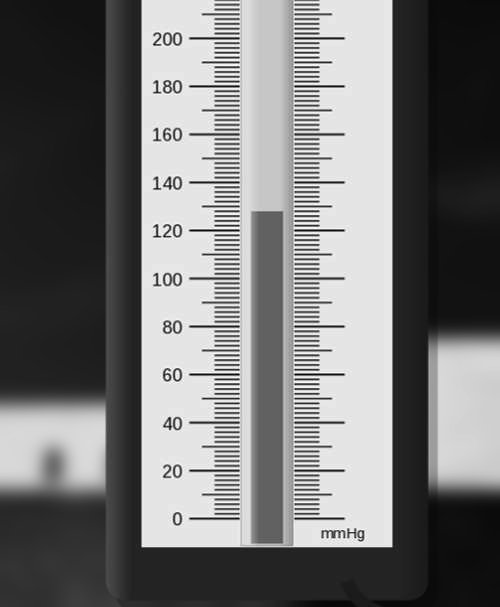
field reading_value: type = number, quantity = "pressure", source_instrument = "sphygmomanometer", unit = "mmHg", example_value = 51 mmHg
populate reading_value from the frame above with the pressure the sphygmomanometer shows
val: 128 mmHg
